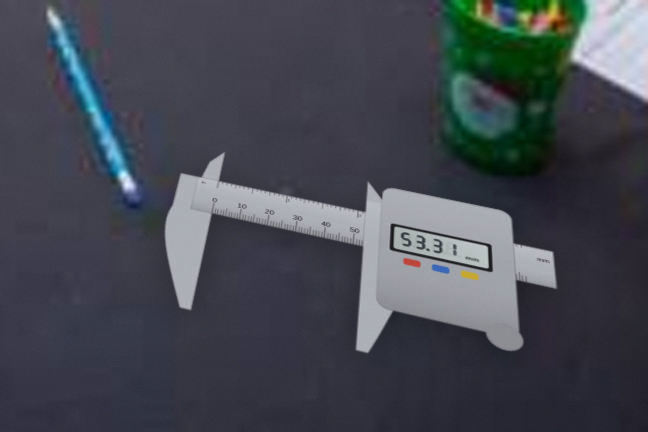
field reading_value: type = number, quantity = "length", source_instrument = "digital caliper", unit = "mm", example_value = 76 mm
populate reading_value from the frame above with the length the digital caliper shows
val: 53.31 mm
